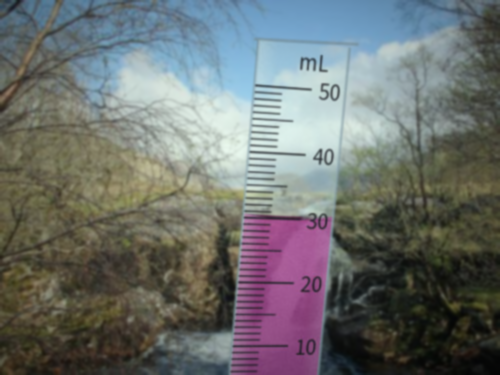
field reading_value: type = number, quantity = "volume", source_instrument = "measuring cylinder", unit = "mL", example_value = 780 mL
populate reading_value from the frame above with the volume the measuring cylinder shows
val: 30 mL
